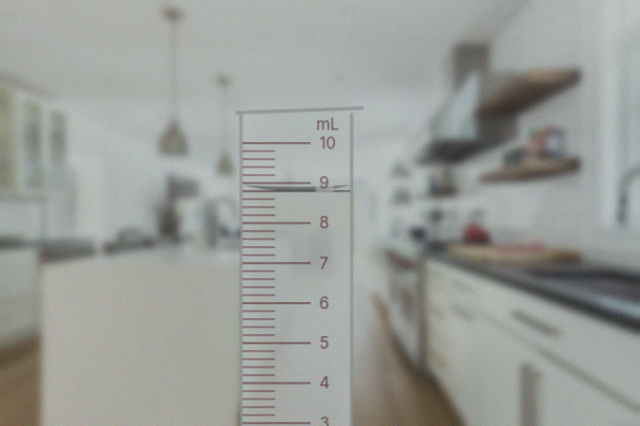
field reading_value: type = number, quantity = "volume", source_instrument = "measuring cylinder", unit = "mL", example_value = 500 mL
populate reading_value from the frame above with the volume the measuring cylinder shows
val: 8.8 mL
